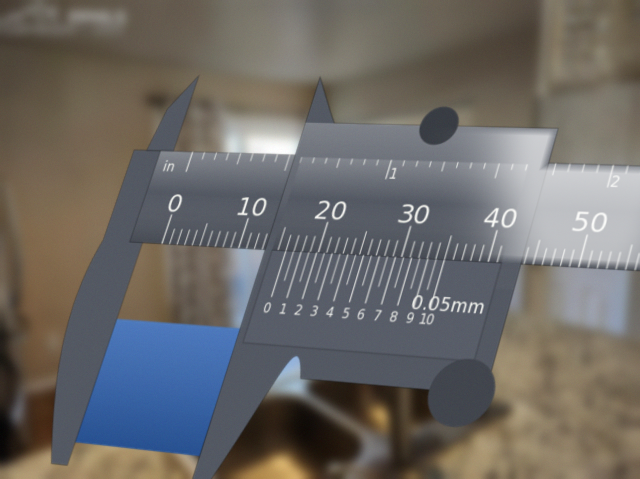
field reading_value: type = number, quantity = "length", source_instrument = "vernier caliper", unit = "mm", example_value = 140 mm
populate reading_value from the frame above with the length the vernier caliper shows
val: 16.0 mm
